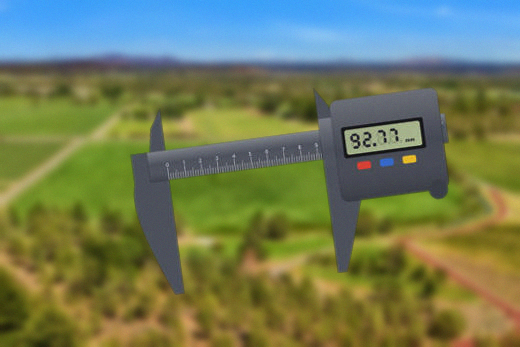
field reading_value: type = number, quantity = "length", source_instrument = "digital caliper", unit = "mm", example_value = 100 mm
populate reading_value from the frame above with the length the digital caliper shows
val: 92.77 mm
